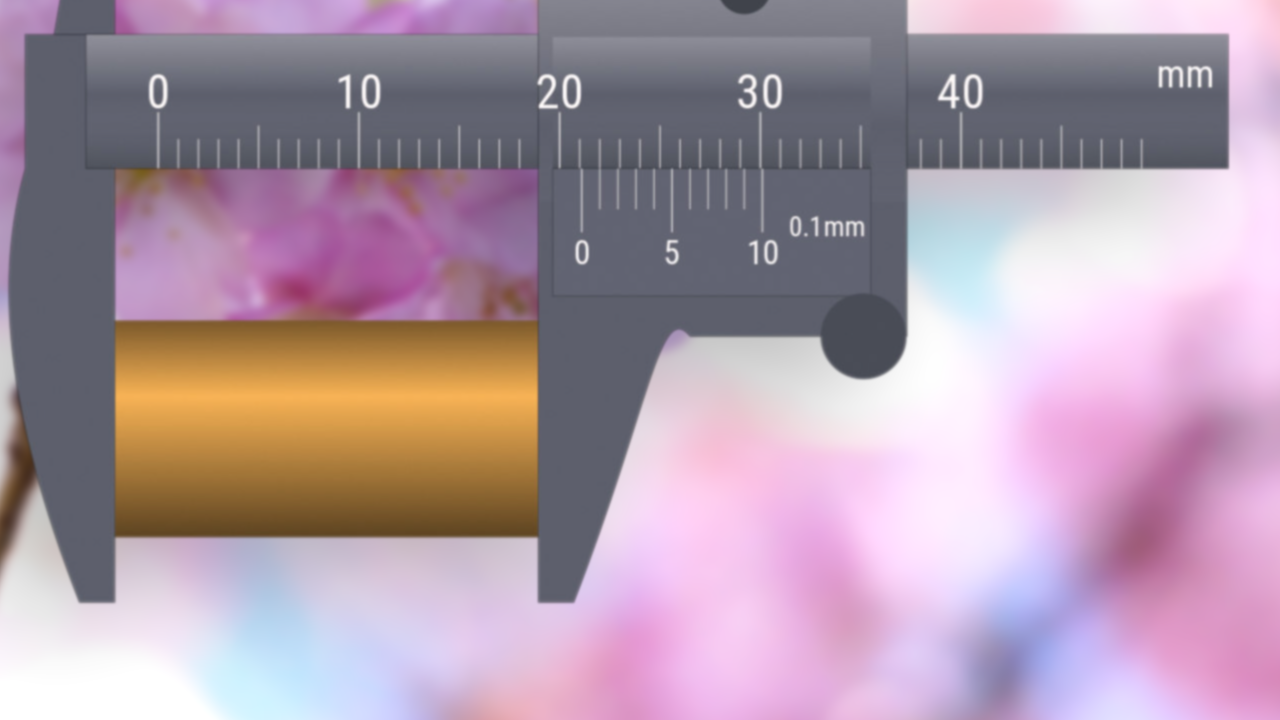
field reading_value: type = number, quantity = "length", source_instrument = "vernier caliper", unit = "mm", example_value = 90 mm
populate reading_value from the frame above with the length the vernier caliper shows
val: 21.1 mm
